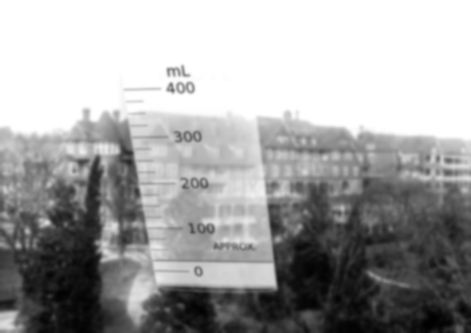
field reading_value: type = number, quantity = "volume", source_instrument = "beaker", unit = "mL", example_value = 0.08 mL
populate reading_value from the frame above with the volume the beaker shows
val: 25 mL
